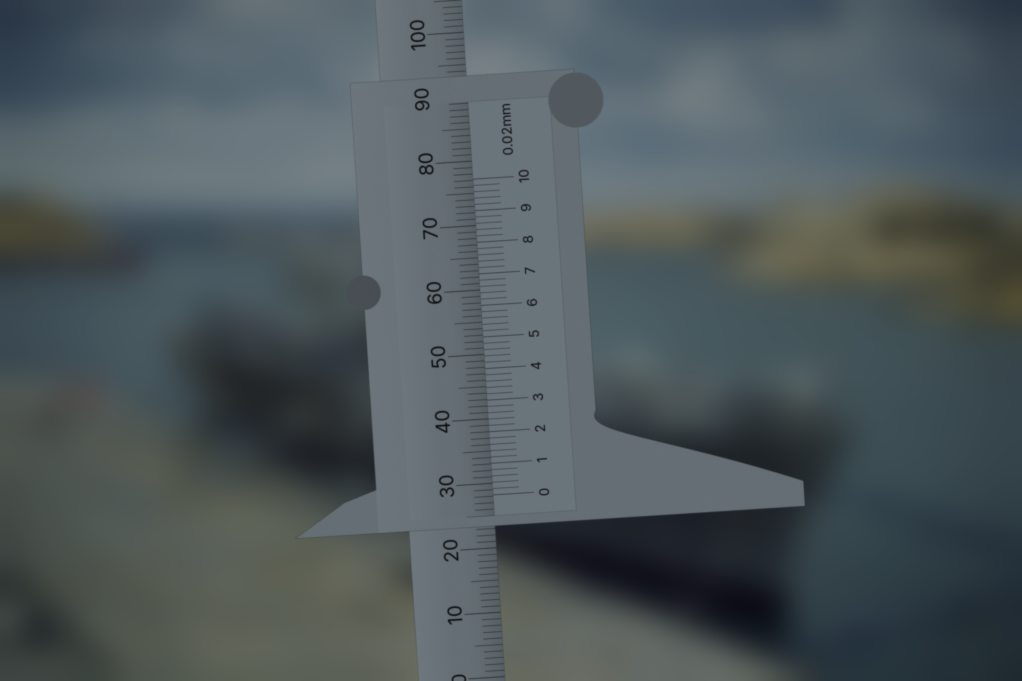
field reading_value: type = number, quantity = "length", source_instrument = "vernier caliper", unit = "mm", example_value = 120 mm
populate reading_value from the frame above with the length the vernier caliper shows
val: 28.2 mm
